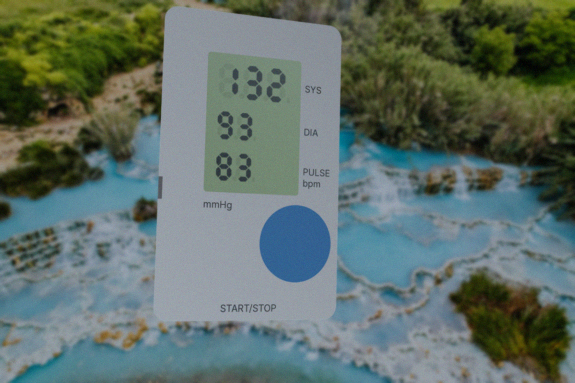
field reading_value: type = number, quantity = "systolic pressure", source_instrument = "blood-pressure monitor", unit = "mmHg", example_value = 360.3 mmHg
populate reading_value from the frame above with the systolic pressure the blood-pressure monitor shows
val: 132 mmHg
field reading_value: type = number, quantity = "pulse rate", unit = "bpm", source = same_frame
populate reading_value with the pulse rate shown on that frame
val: 83 bpm
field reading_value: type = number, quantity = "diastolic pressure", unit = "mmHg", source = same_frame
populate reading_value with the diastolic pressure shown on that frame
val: 93 mmHg
